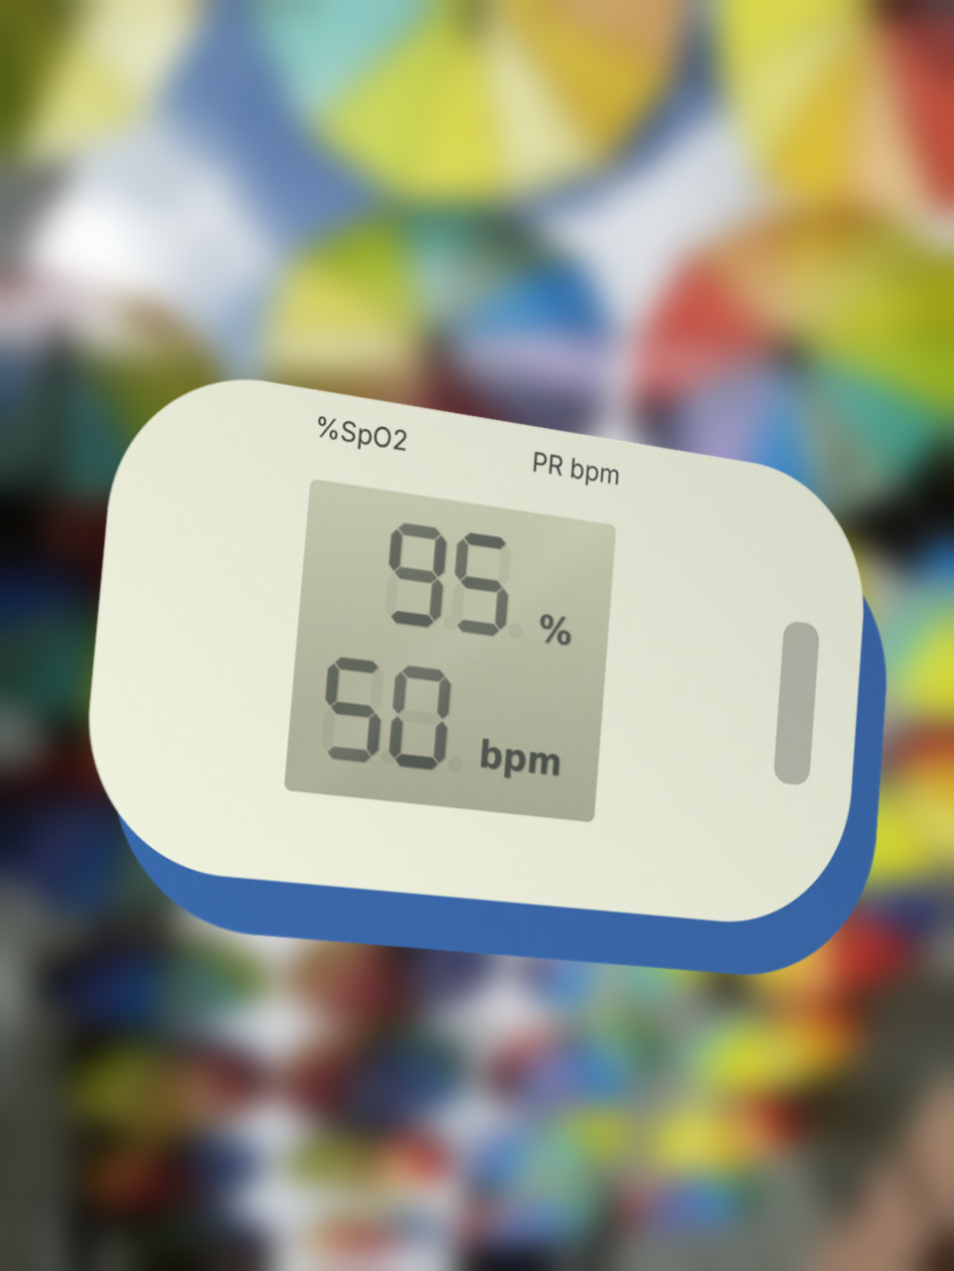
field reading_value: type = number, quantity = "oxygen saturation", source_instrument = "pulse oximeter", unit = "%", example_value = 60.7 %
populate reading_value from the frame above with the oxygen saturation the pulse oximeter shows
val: 95 %
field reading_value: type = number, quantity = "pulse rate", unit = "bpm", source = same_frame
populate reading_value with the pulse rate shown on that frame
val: 50 bpm
